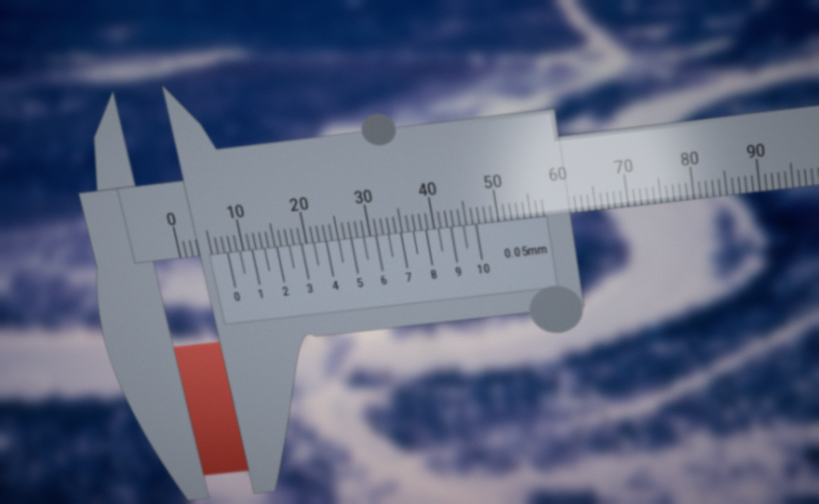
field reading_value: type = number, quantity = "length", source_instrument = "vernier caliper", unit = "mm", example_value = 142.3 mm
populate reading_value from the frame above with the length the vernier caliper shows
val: 7.5 mm
